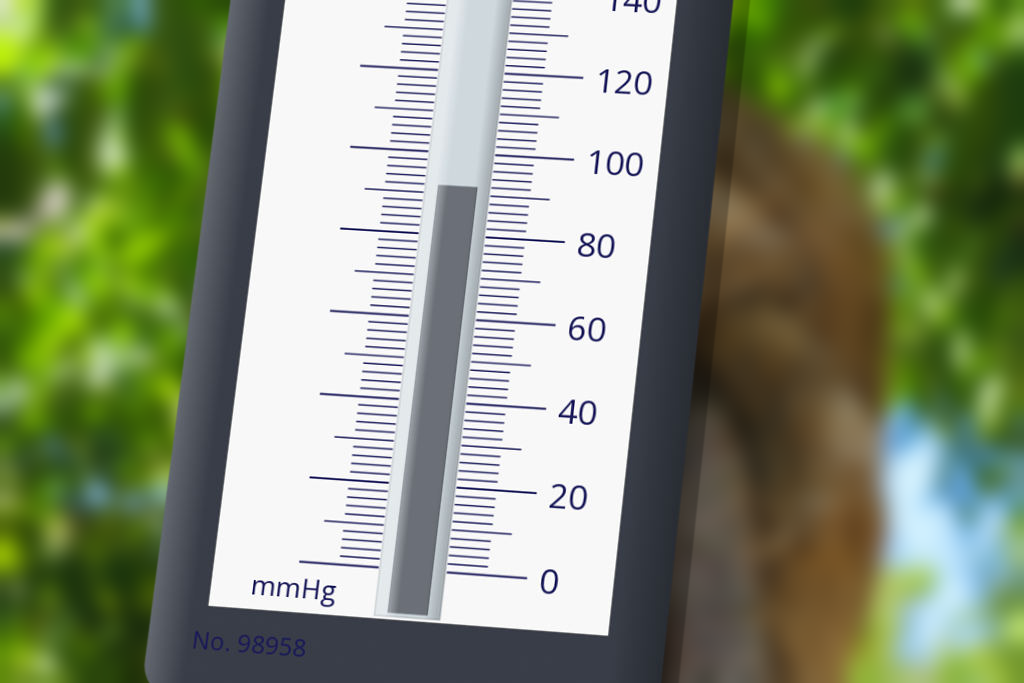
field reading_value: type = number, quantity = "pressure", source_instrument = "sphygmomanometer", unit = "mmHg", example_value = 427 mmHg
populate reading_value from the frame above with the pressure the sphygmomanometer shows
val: 92 mmHg
